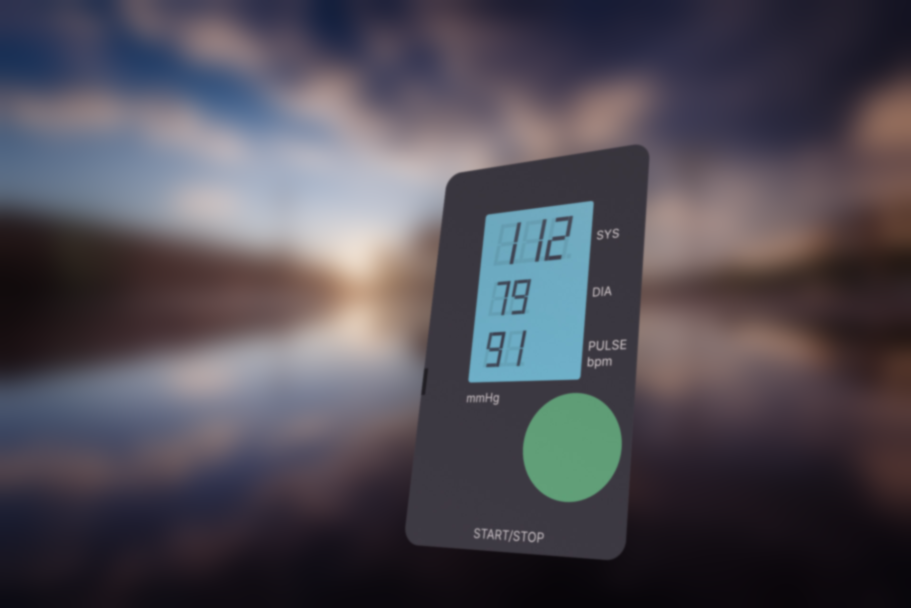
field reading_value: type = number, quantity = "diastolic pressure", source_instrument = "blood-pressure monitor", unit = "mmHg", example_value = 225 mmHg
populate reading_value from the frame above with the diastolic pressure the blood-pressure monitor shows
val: 79 mmHg
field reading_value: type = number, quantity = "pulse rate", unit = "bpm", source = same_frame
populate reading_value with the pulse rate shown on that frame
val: 91 bpm
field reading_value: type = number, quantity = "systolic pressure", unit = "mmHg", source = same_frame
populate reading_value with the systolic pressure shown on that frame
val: 112 mmHg
